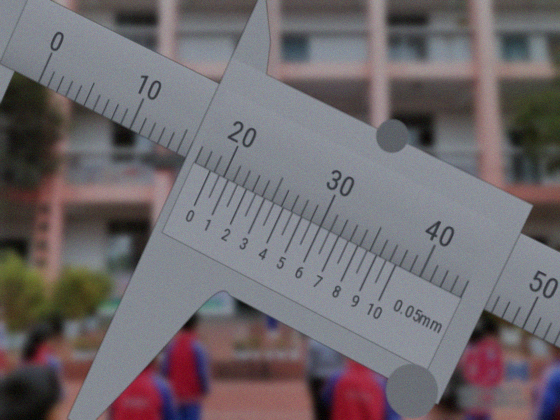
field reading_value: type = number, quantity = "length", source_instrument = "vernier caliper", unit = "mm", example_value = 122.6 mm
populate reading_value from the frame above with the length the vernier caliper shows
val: 18.6 mm
